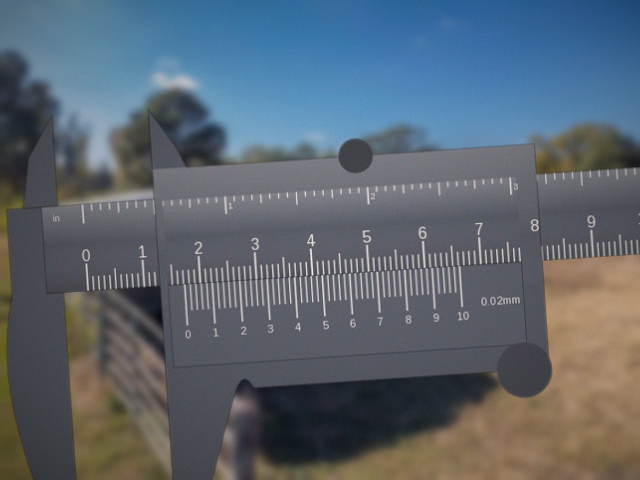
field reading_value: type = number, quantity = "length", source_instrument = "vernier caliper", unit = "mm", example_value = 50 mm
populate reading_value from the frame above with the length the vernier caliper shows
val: 17.2 mm
